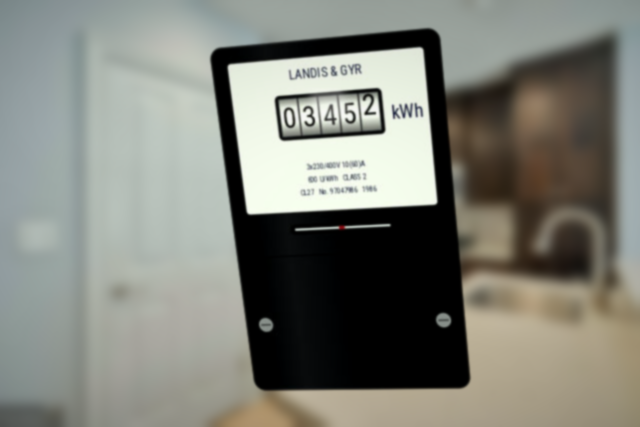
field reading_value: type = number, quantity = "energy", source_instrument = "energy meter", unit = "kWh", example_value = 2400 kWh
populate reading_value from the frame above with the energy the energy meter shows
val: 3452 kWh
